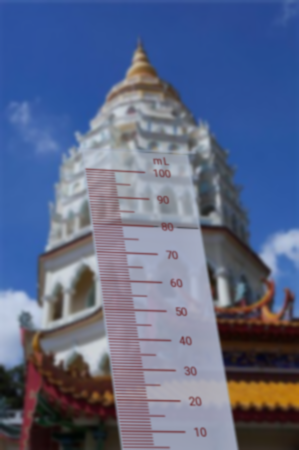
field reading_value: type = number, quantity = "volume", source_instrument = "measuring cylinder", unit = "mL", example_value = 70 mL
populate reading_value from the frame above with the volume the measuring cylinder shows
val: 80 mL
